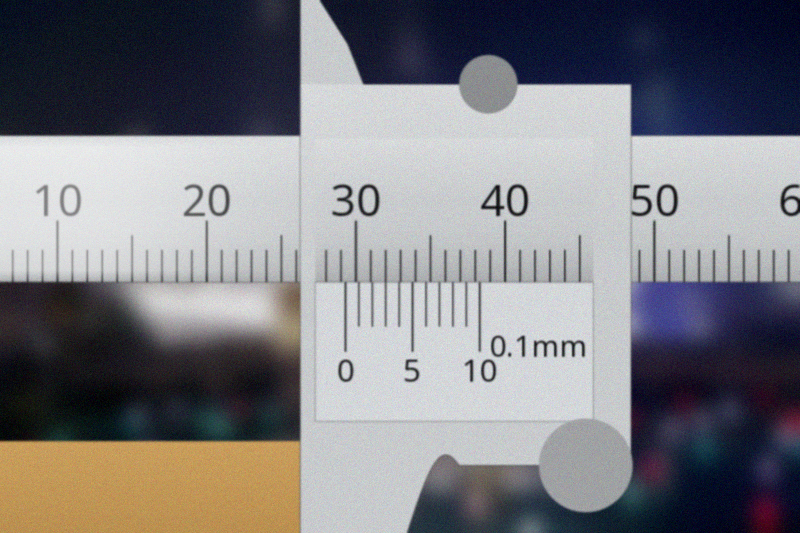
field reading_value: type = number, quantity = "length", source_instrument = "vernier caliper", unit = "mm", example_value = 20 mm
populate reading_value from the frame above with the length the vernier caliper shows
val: 29.3 mm
